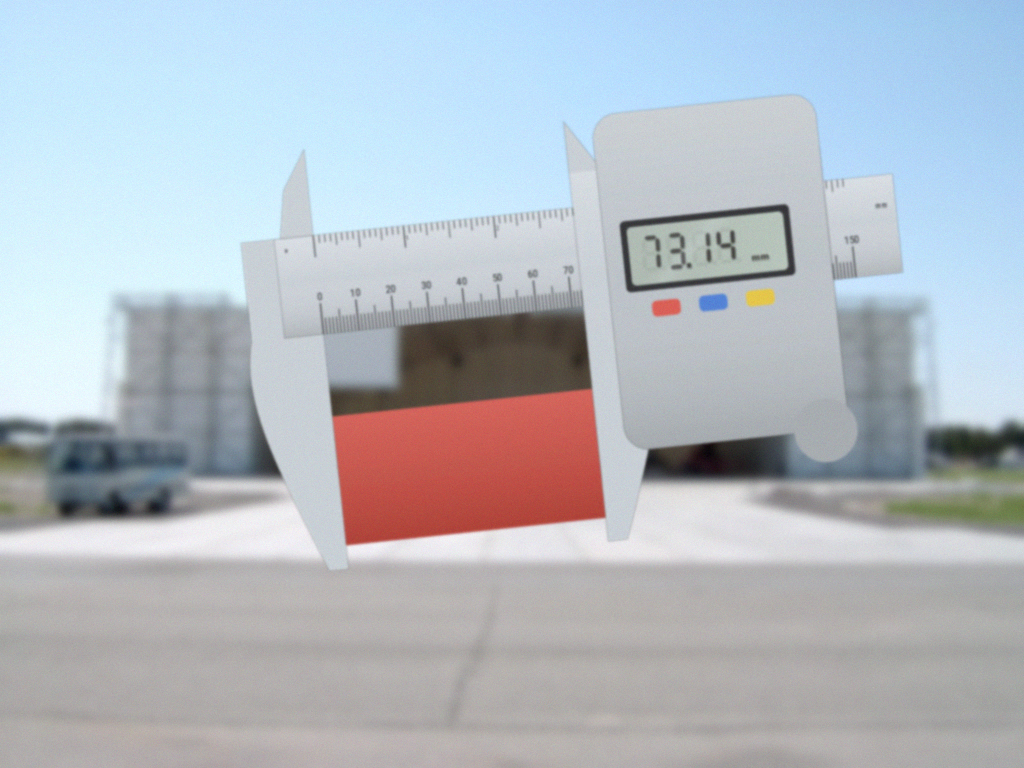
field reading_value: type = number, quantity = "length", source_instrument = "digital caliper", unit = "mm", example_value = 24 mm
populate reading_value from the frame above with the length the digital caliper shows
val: 73.14 mm
